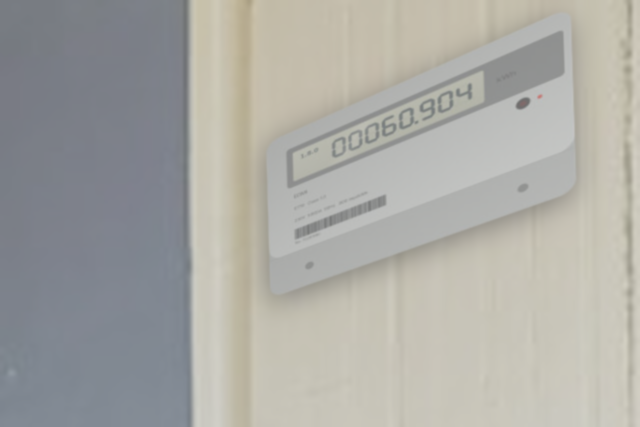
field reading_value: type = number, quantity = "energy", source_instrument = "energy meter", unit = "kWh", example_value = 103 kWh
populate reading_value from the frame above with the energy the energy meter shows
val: 60.904 kWh
